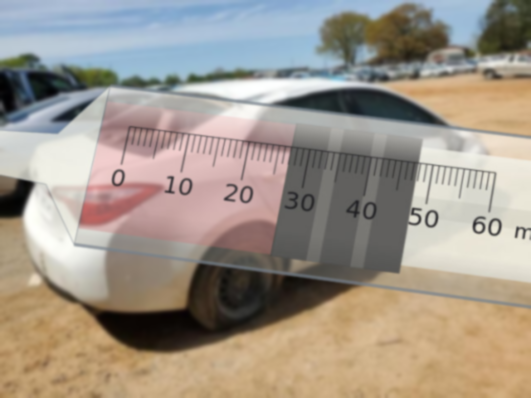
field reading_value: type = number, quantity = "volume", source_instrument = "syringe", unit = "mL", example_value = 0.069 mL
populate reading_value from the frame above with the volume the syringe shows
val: 27 mL
